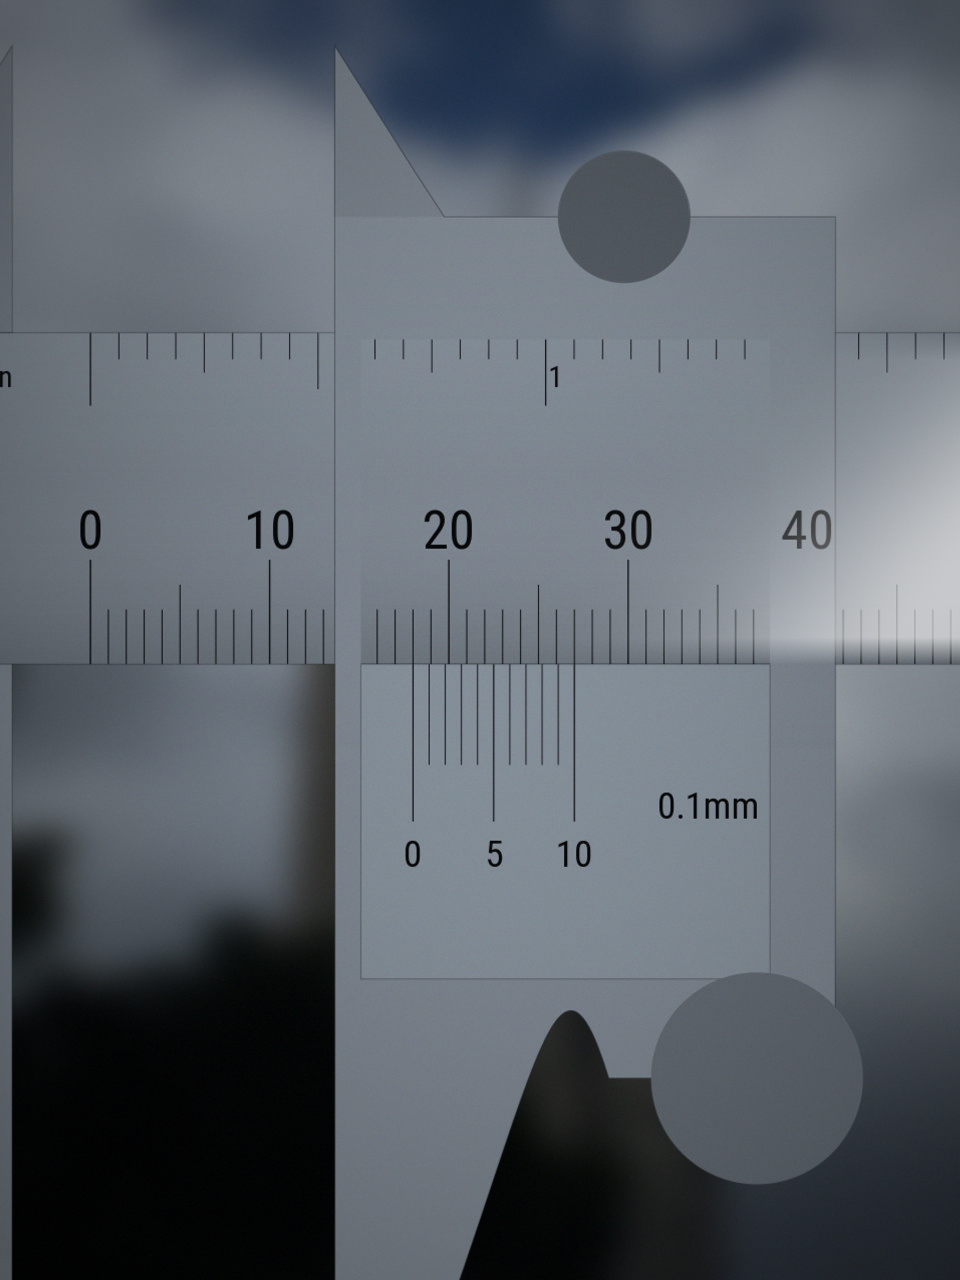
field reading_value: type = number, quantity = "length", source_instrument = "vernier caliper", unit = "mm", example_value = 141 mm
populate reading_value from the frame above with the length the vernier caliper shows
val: 18.0 mm
